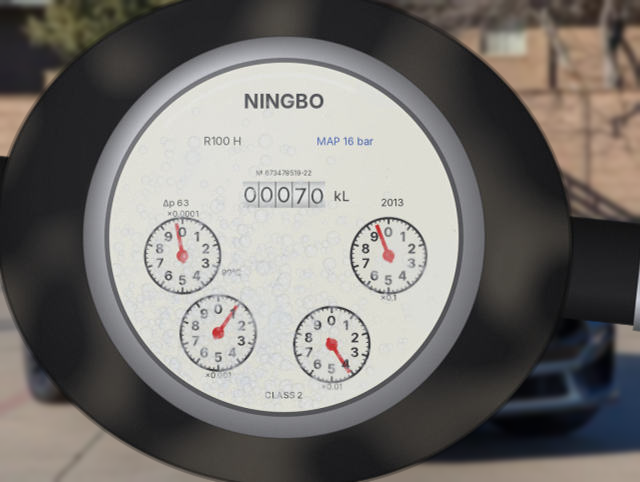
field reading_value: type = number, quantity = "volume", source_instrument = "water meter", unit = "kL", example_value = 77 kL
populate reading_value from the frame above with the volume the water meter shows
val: 69.9409 kL
